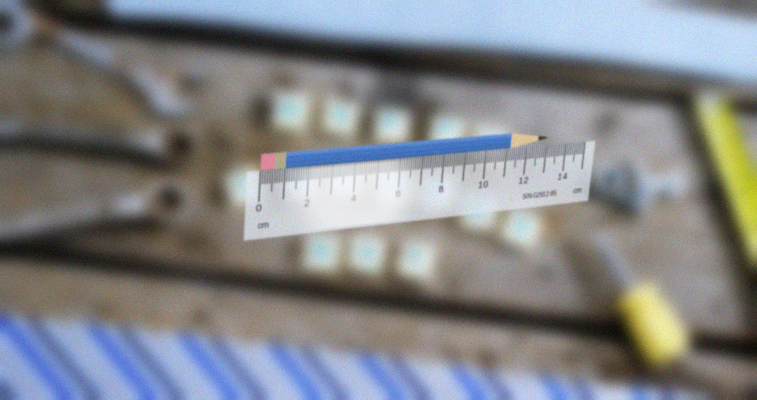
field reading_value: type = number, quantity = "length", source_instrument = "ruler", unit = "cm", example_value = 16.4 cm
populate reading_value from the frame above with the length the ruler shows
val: 13 cm
